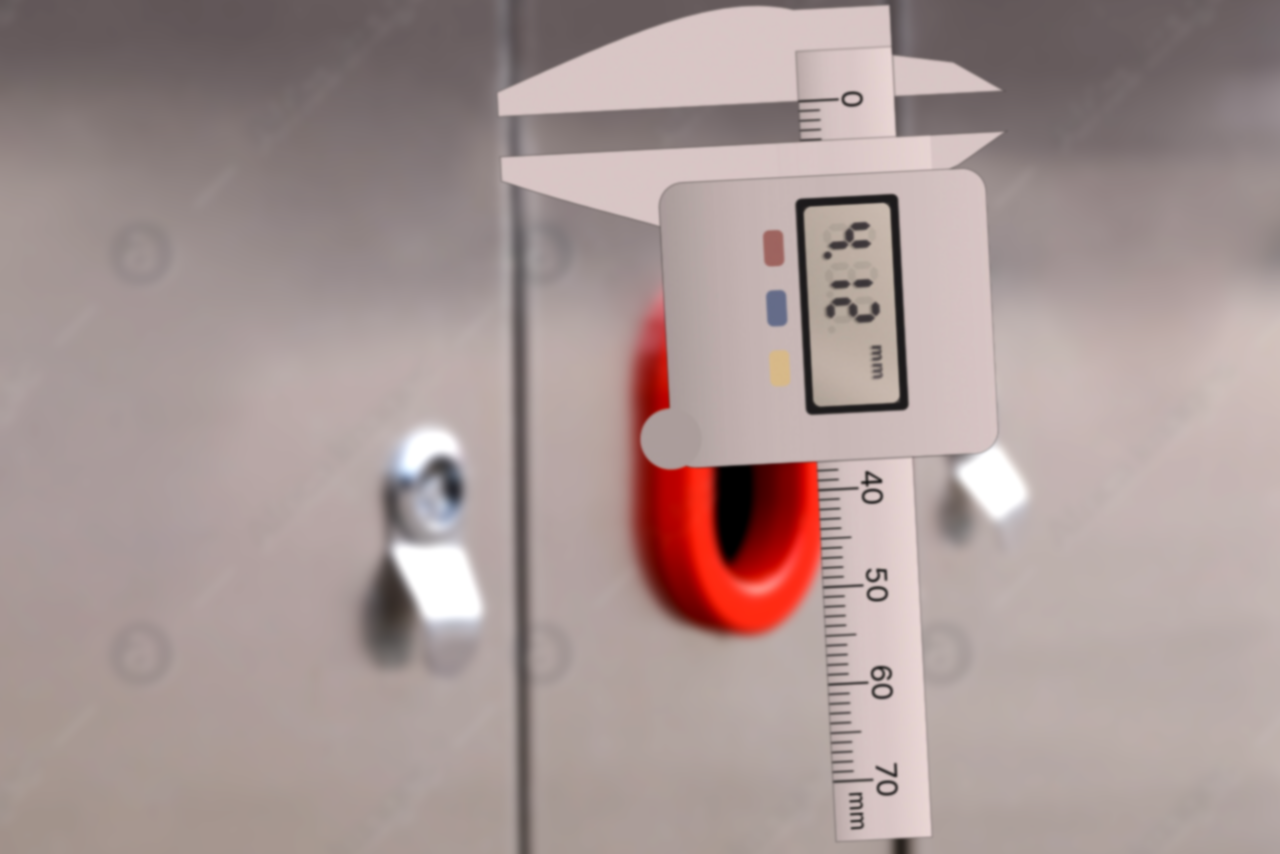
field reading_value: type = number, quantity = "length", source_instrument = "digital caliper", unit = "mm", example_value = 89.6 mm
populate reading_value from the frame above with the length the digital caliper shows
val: 4.12 mm
